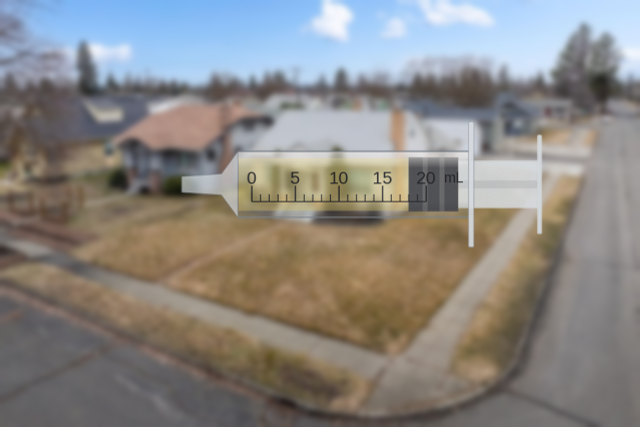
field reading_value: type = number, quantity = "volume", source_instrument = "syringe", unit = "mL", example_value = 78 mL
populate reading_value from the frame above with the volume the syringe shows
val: 18 mL
